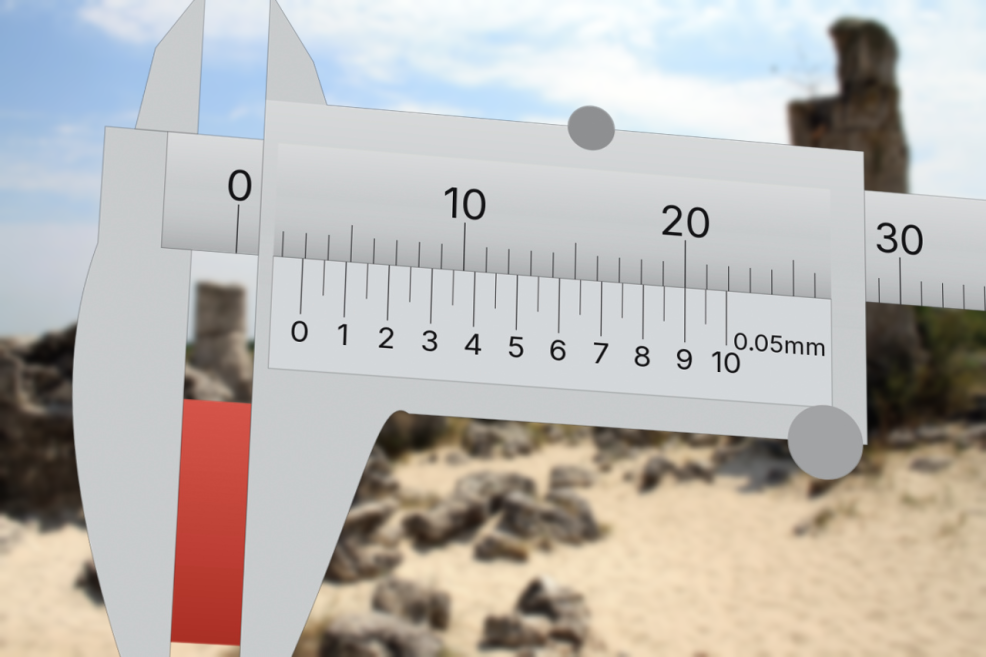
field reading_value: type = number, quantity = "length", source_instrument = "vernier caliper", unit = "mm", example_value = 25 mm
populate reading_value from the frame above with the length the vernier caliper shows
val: 2.90 mm
